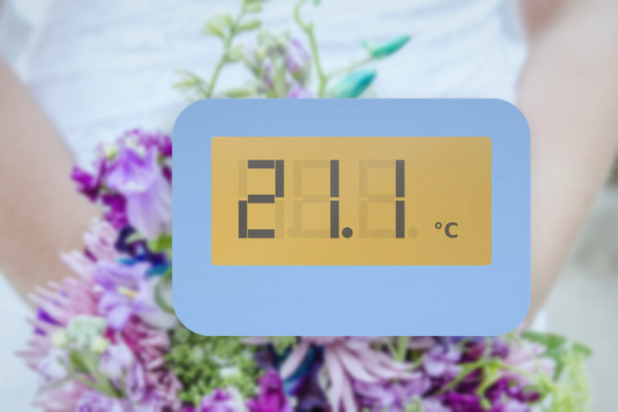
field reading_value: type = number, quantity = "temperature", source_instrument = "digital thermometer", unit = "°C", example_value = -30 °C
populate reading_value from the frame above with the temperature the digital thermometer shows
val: 21.1 °C
